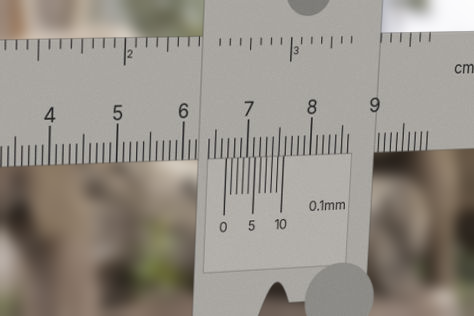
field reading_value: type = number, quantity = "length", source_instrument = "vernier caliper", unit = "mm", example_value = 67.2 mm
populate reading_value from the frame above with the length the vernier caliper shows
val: 66.8 mm
